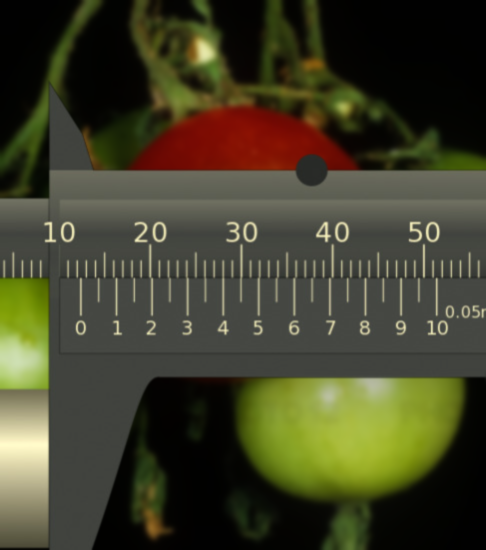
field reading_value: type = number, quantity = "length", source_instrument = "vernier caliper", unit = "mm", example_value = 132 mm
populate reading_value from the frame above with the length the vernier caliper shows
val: 12.4 mm
